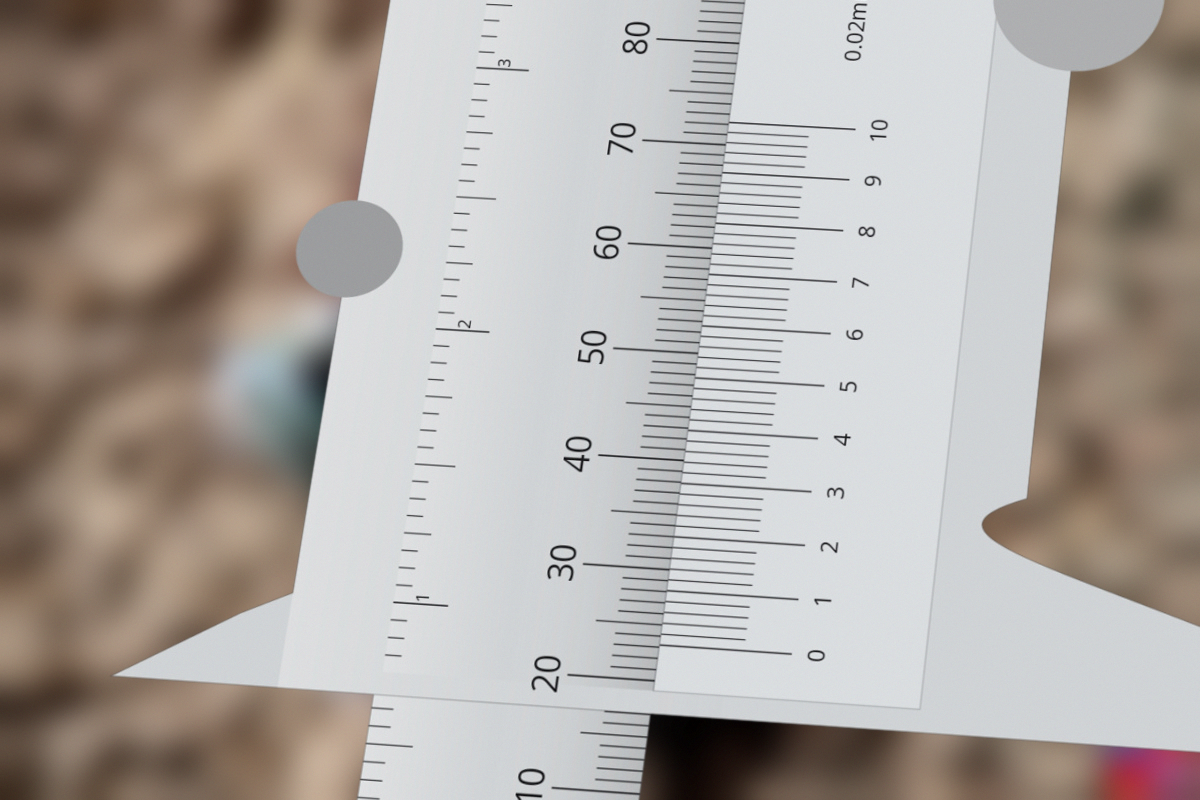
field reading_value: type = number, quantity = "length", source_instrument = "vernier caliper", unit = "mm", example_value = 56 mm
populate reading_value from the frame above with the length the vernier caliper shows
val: 23.2 mm
